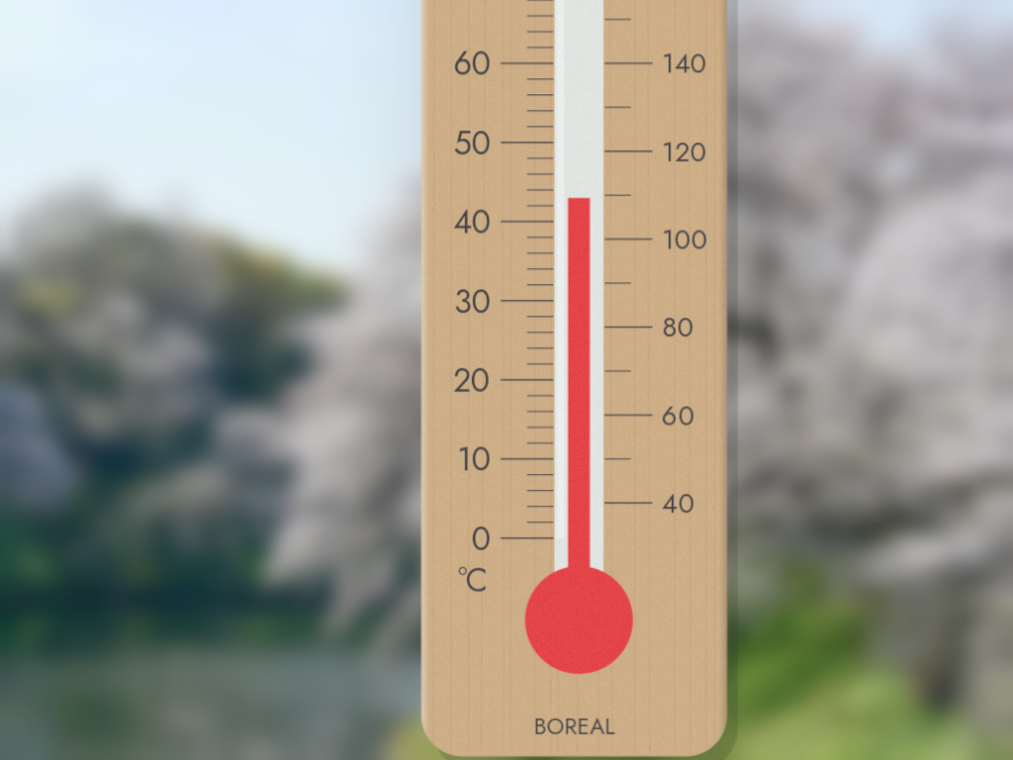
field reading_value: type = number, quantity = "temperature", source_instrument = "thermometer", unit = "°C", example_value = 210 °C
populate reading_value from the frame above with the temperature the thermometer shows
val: 43 °C
